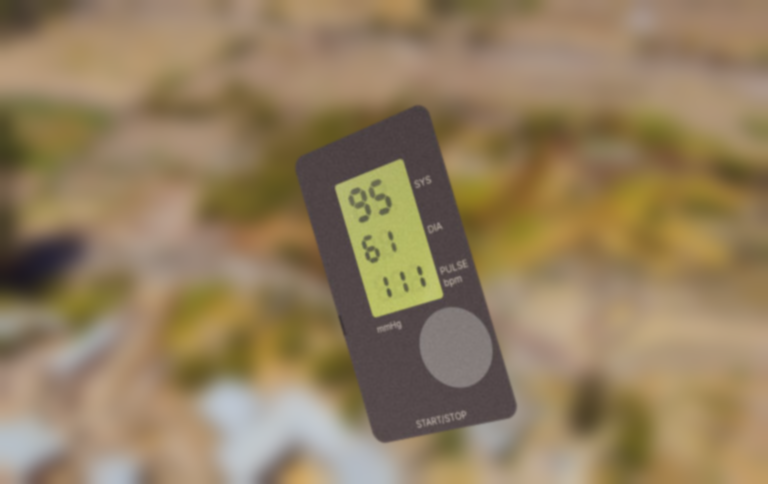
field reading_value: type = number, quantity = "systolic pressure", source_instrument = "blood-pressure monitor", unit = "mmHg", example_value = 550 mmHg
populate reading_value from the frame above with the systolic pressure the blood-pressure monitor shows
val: 95 mmHg
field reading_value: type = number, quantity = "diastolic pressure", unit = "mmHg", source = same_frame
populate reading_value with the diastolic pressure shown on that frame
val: 61 mmHg
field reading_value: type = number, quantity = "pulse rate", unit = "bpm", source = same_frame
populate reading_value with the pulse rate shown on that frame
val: 111 bpm
